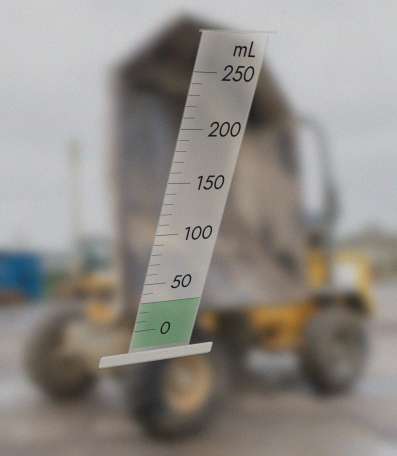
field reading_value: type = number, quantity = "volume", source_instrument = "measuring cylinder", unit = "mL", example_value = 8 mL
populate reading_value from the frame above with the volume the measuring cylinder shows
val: 30 mL
